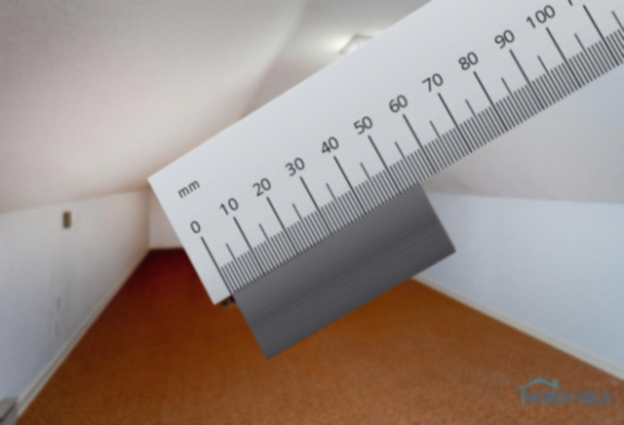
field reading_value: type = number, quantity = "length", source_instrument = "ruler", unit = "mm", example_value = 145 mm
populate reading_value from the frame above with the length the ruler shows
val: 55 mm
